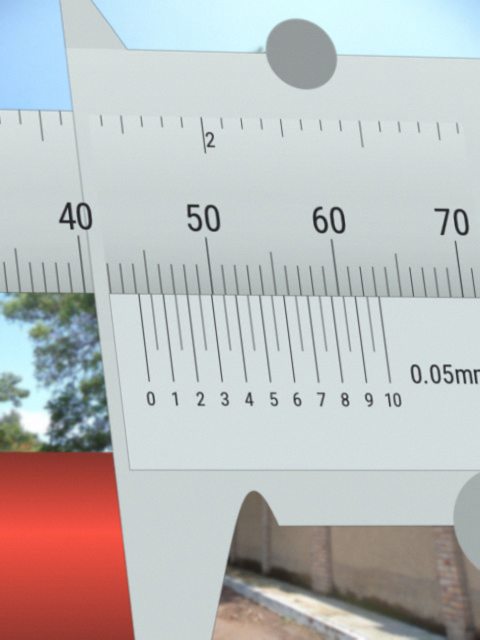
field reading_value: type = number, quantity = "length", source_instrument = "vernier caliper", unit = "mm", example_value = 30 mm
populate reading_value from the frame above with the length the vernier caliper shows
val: 44.2 mm
